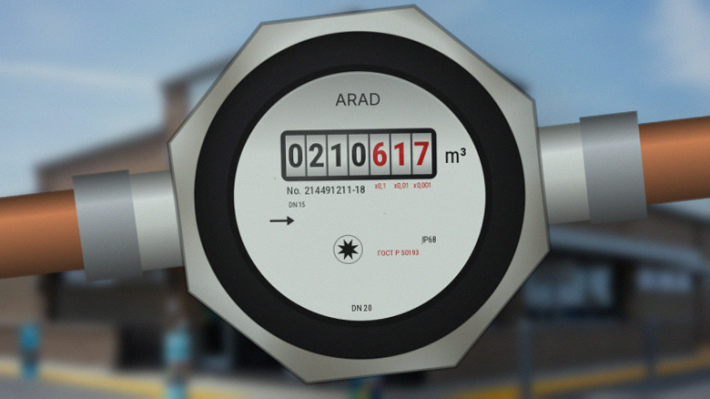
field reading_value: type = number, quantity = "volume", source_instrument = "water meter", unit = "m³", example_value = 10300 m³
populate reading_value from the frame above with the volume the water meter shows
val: 210.617 m³
